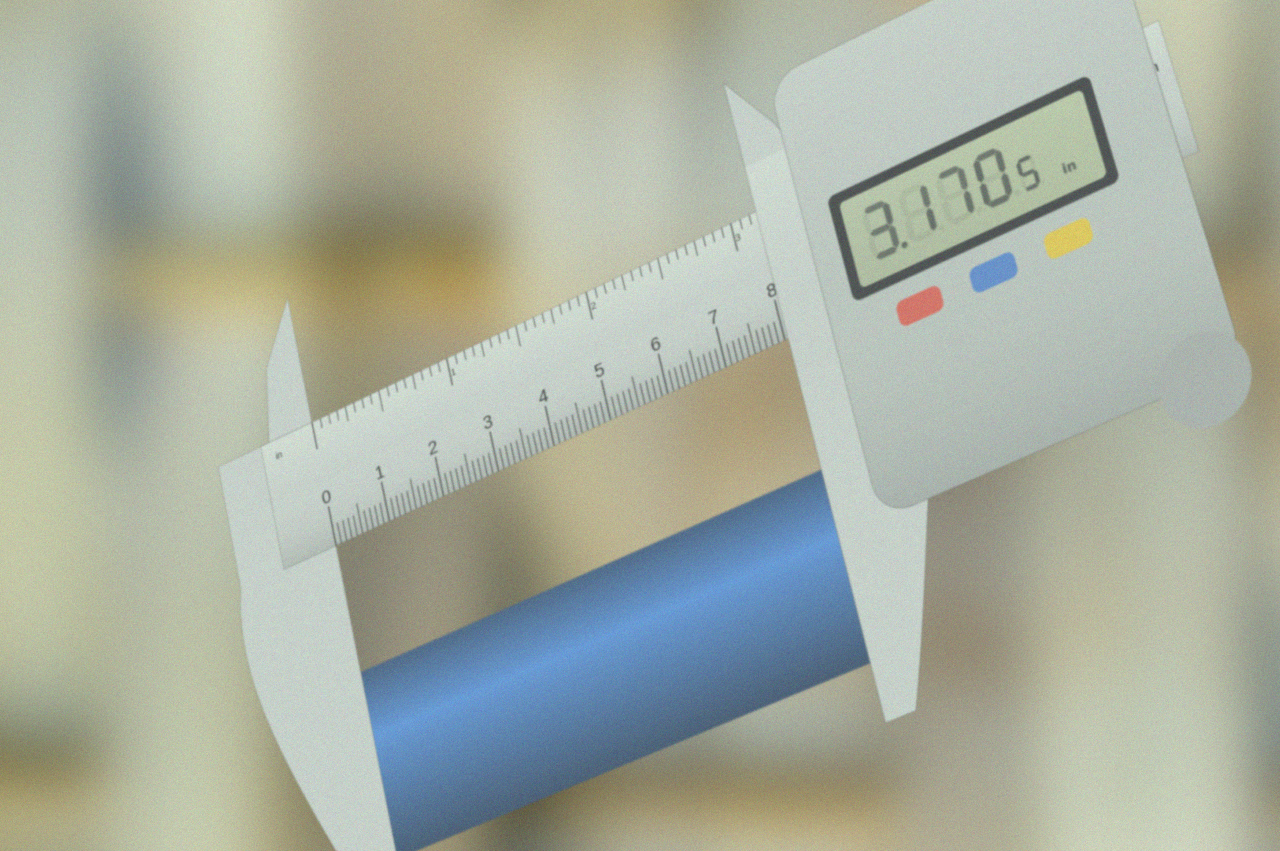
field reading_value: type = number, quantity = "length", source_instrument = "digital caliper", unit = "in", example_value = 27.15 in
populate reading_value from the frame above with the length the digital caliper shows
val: 3.1705 in
